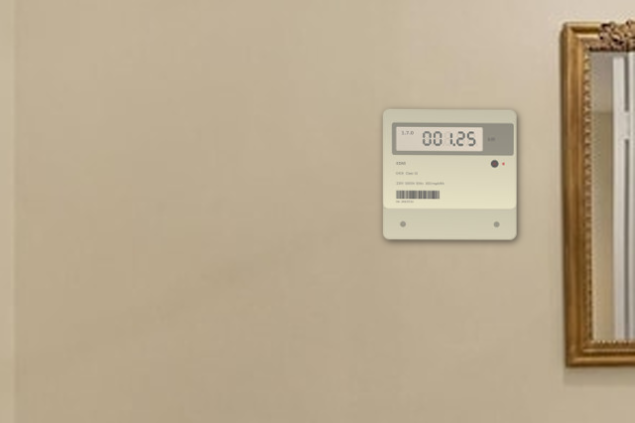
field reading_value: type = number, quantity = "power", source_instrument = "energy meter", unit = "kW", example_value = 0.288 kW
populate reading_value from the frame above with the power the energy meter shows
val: 1.25 kW
